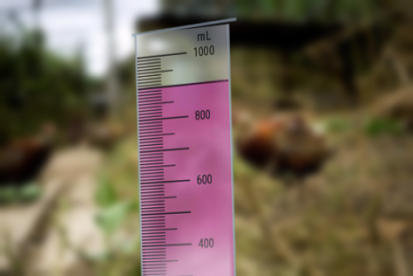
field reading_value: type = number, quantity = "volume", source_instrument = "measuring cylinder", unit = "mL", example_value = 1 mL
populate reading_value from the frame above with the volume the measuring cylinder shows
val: 900 mL
